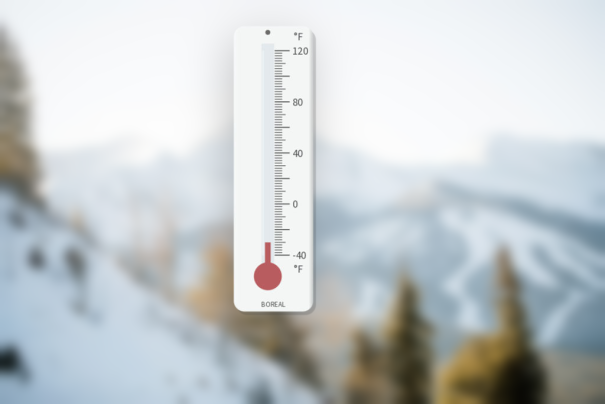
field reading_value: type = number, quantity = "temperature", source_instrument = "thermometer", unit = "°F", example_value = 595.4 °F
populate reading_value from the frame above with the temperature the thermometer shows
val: -30 °F
